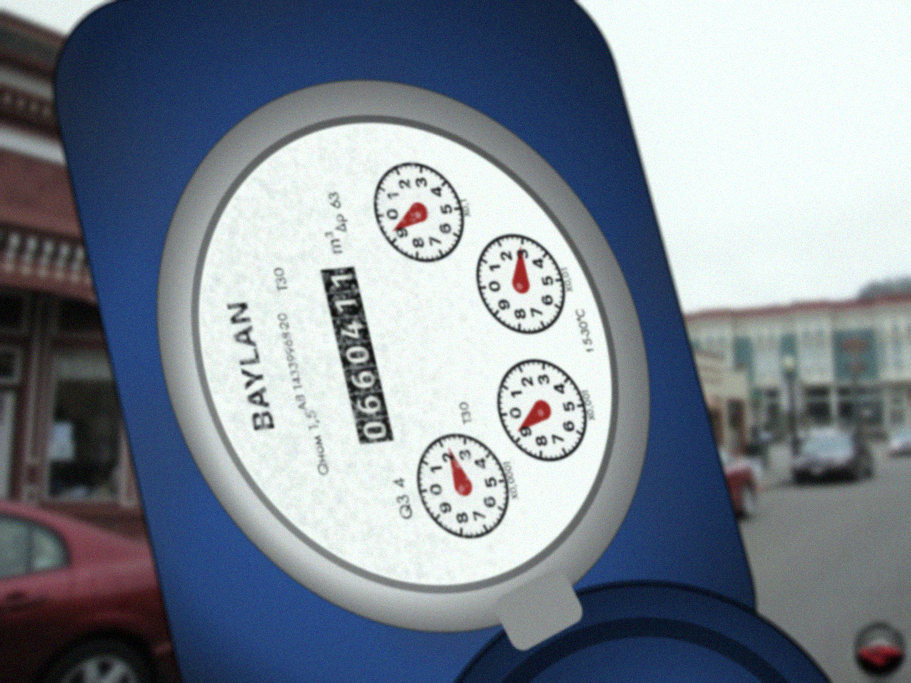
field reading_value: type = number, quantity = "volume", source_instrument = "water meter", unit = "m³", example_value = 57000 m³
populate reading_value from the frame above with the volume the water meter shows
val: 660410.9292 m³
